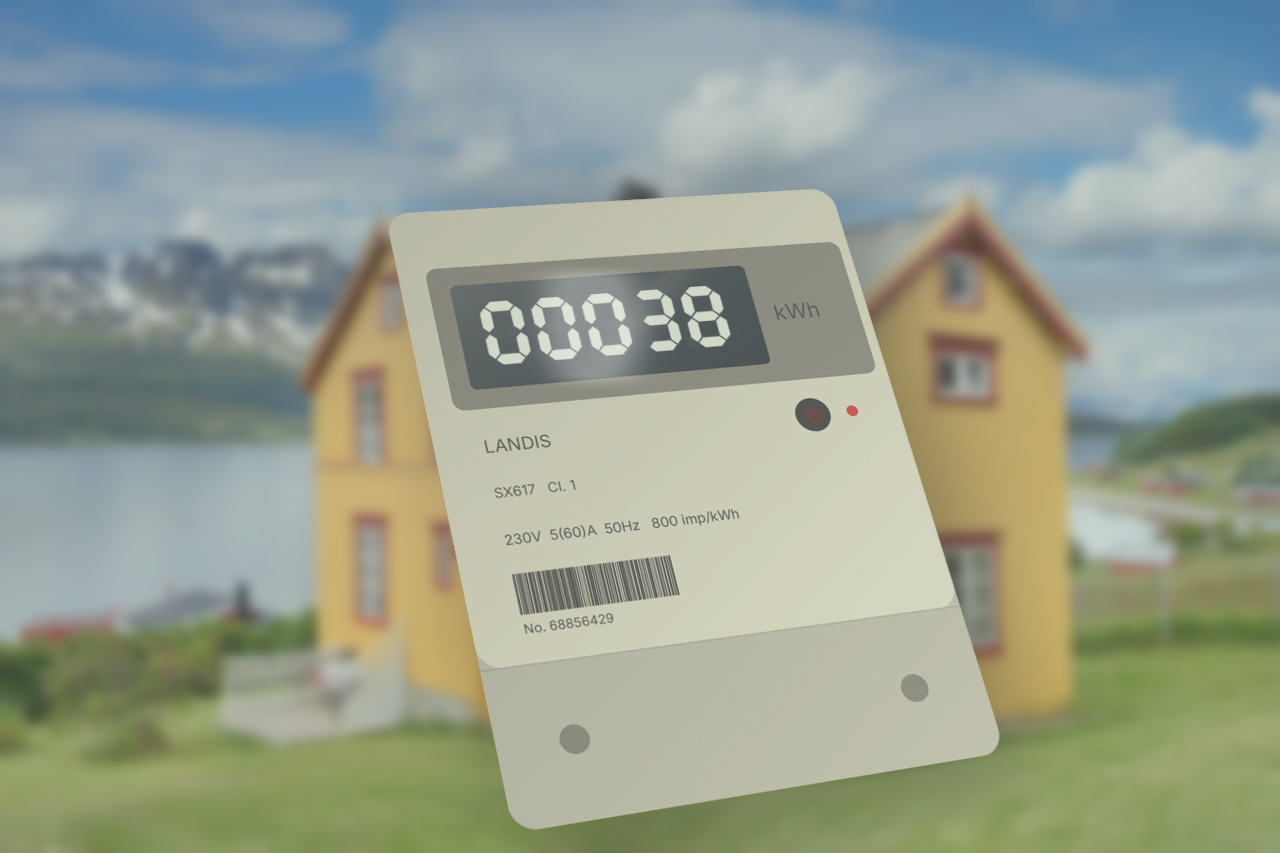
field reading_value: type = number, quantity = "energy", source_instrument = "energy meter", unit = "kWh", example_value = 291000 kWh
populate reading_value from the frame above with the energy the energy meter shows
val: 38 kWh
